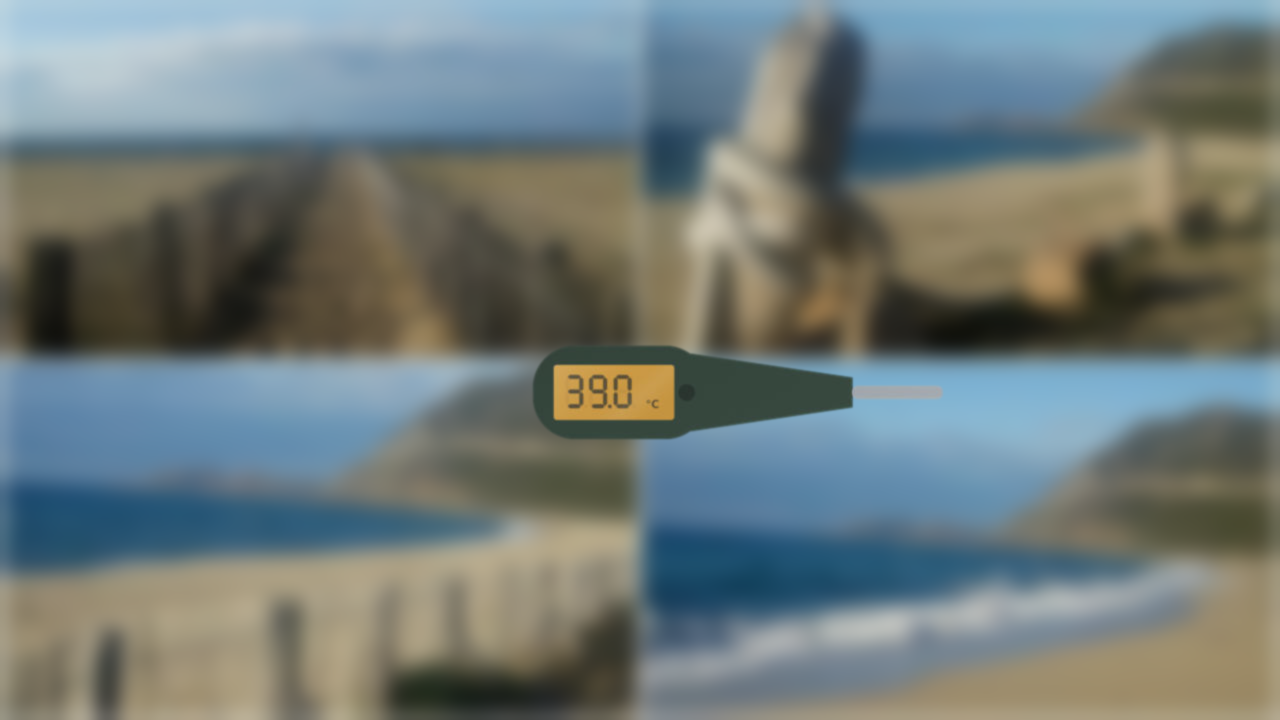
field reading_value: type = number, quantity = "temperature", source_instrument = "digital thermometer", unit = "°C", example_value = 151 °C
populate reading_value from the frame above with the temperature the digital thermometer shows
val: 39.0 °C
